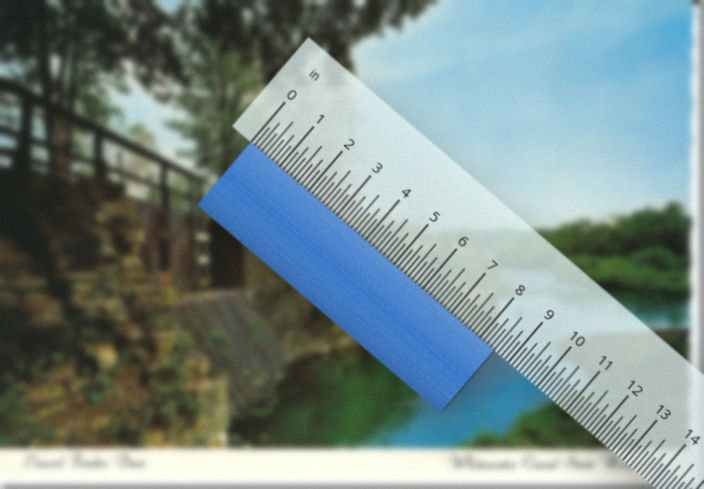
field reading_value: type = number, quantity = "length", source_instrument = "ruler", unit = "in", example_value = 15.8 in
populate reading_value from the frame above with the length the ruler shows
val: 8.5 in
